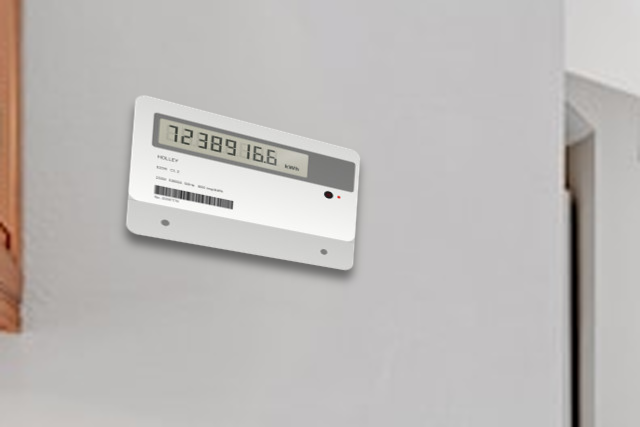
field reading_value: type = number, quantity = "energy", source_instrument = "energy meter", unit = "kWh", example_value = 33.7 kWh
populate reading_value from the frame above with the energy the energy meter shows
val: 7238916.6 kWh
